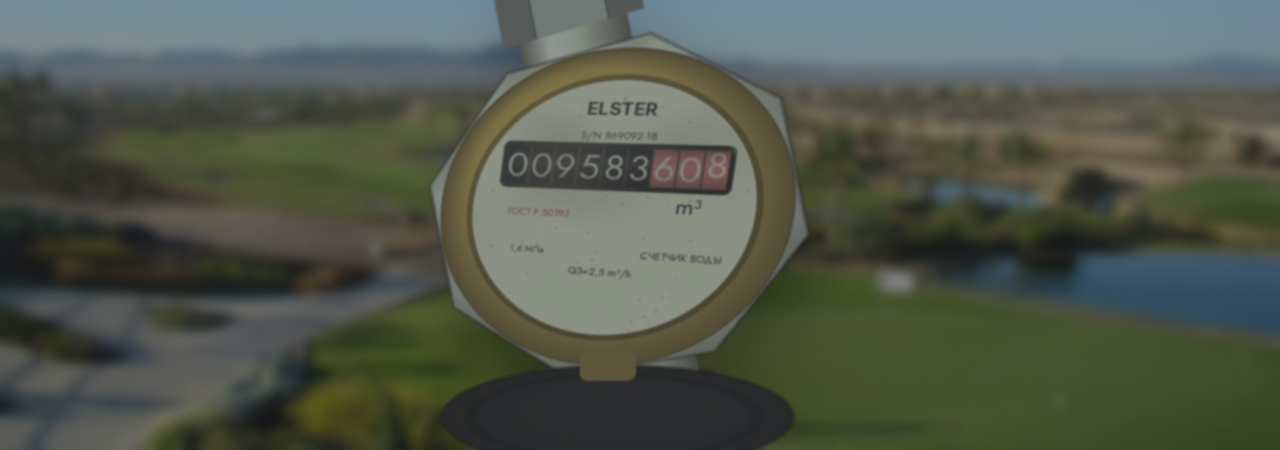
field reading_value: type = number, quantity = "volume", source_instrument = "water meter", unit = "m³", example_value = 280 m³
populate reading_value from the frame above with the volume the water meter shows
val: 9583.608 m³
